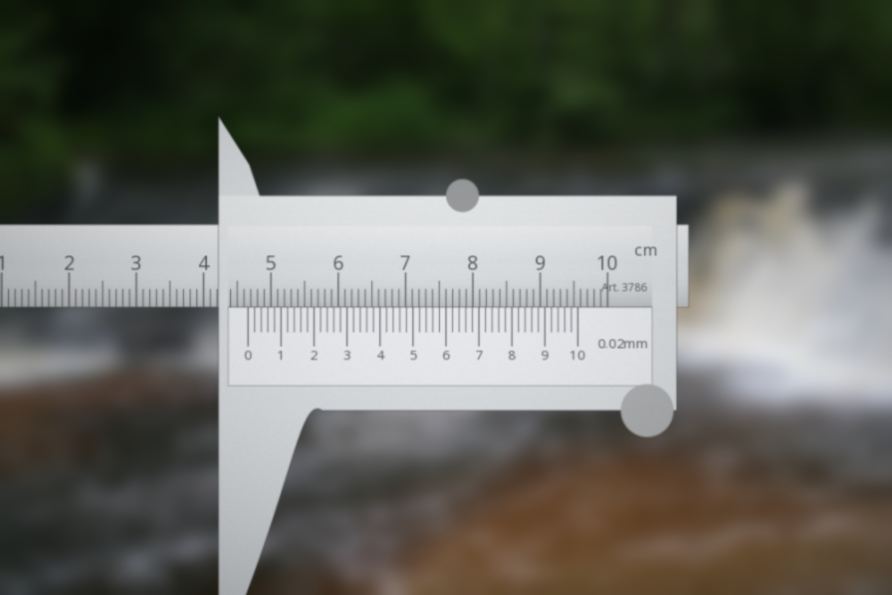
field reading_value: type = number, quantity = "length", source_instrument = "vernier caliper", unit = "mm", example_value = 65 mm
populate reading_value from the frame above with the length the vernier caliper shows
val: 46.6 mm
